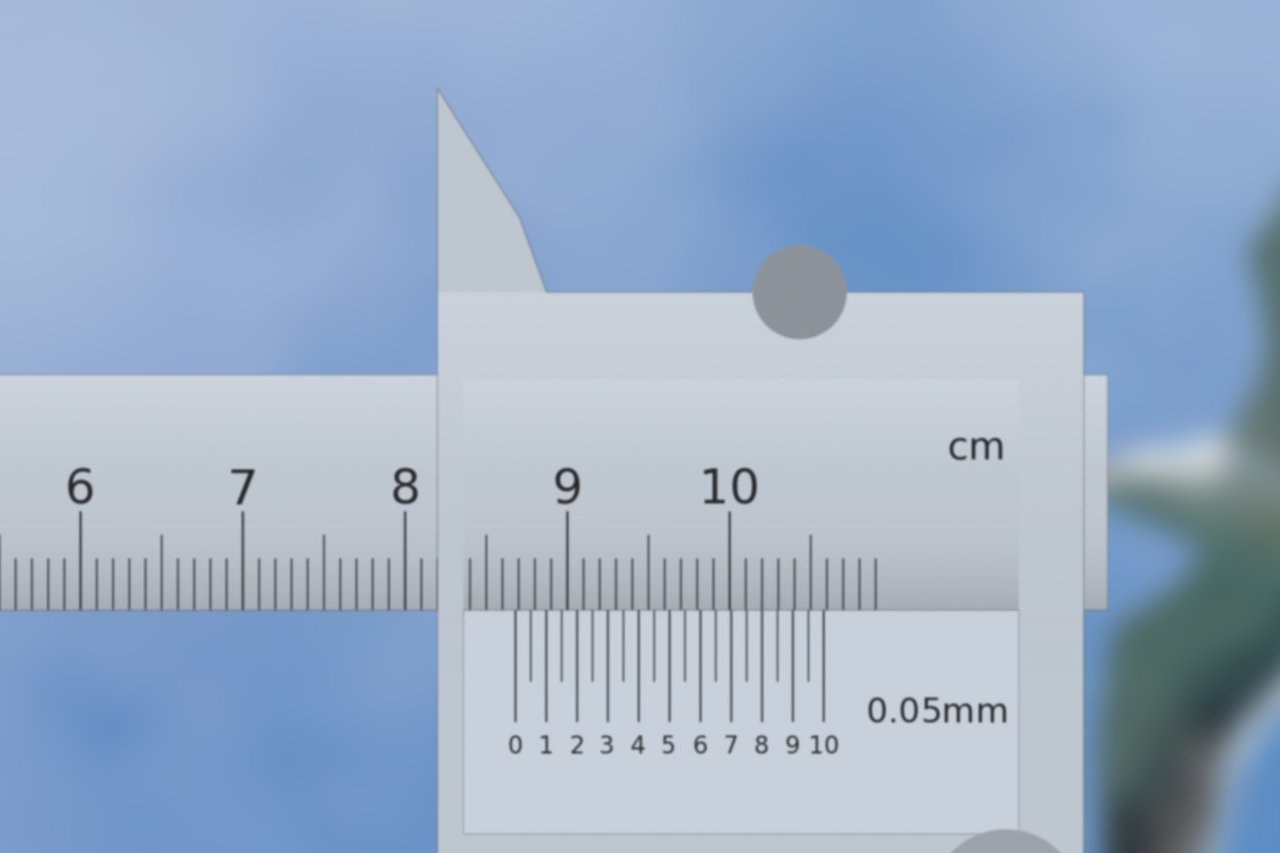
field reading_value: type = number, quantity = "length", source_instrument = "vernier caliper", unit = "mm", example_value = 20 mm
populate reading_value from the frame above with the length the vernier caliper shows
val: 86.8 mm
